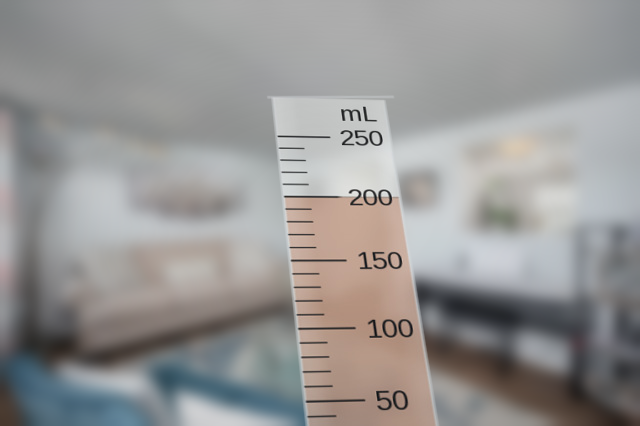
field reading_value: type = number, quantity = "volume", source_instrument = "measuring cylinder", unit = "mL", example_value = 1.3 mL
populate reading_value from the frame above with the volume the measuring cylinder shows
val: 200 mL
